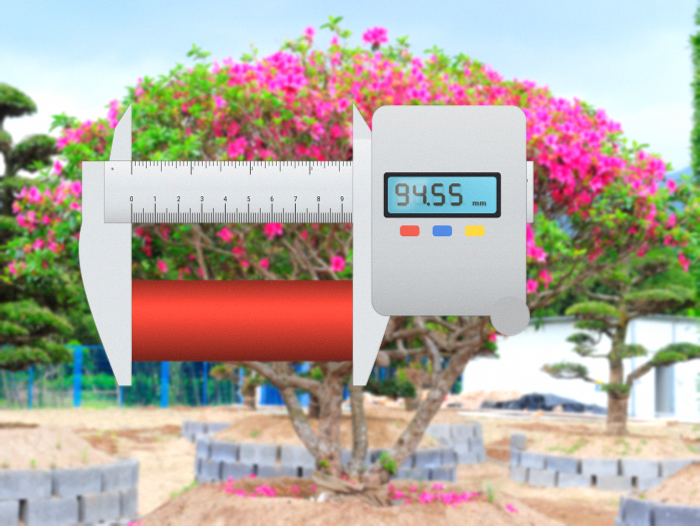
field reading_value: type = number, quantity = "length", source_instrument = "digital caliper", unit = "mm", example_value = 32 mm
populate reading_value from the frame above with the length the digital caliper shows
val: 94.55 mm
